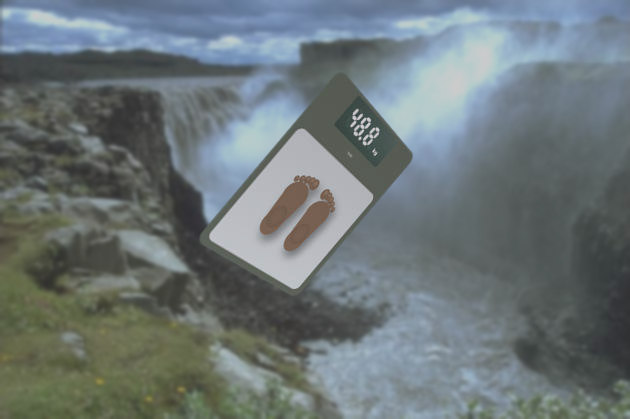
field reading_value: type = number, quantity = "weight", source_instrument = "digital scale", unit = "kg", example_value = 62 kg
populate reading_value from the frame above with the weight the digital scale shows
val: 48.8 kg
